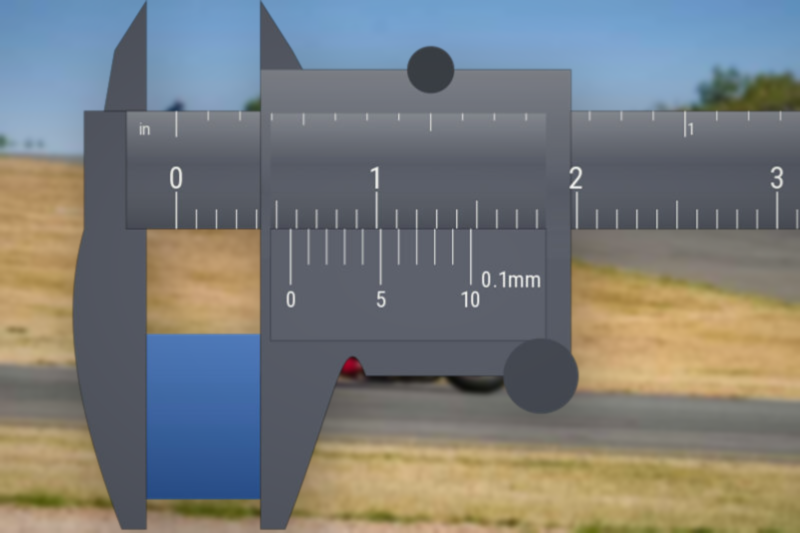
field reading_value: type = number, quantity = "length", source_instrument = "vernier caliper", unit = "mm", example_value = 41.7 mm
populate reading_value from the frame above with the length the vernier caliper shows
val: 5.7 mm
